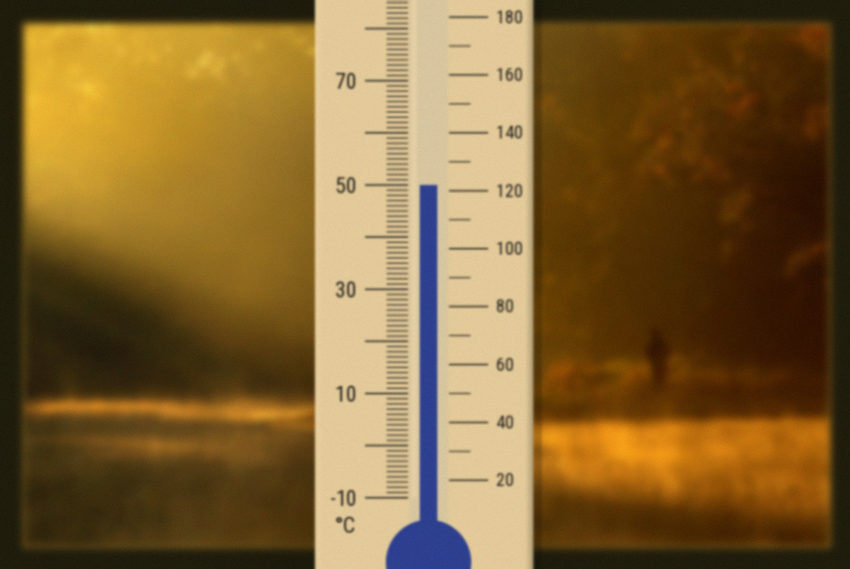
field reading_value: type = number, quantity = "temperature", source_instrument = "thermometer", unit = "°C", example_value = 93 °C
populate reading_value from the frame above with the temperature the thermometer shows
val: 50 °C
